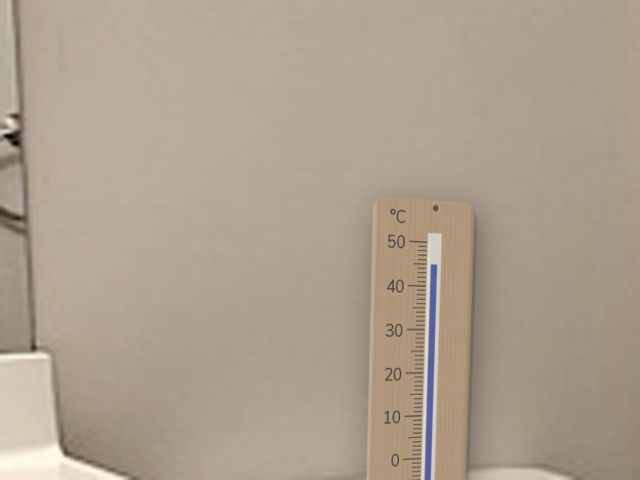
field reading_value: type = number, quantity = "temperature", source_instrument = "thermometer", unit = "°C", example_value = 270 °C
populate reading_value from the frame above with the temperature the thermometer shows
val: 45 °C
